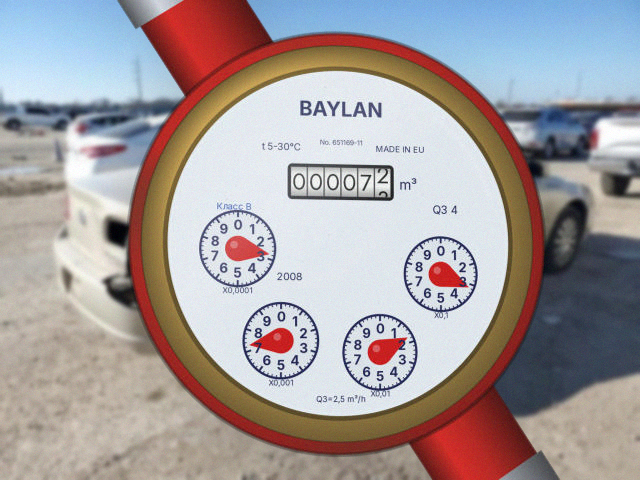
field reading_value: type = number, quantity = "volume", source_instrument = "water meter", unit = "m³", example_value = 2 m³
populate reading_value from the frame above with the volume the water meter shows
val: 72.3172 m³
